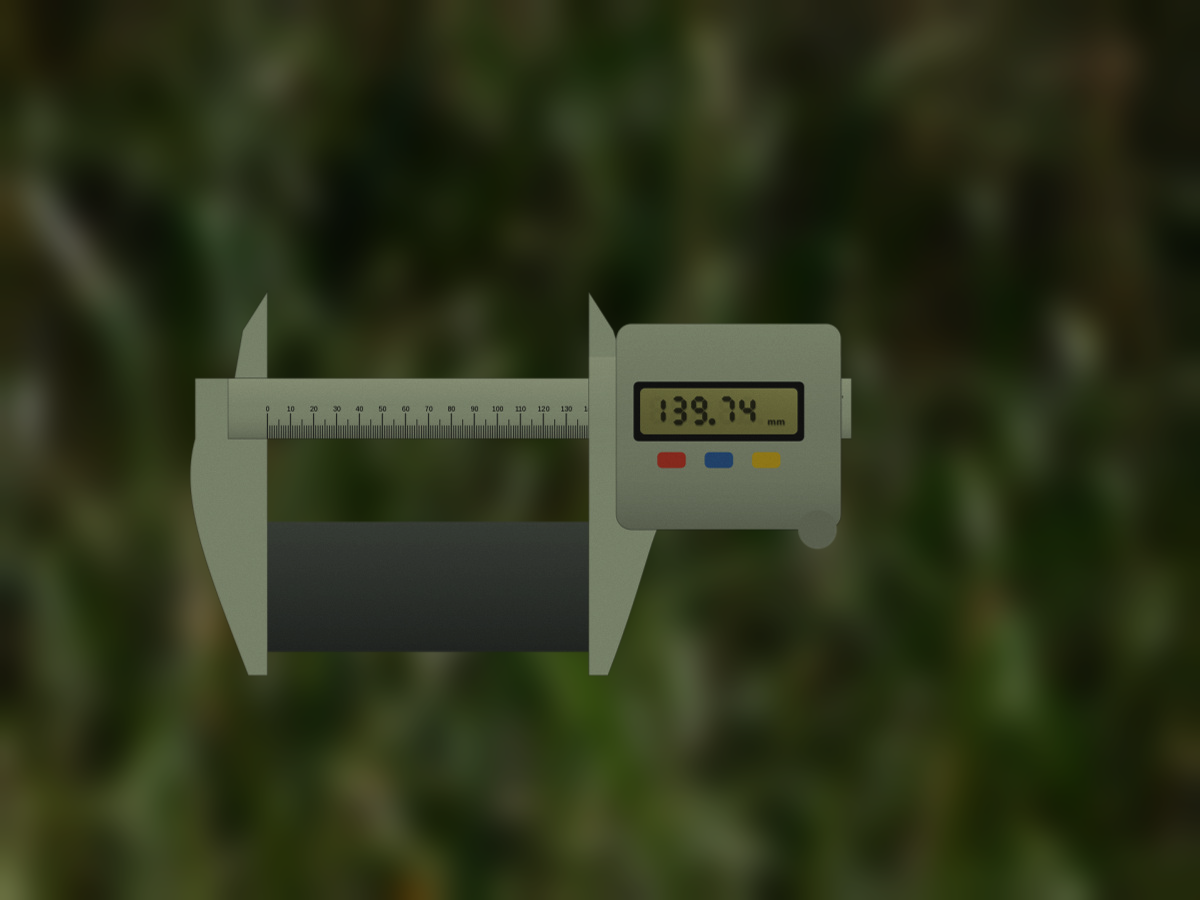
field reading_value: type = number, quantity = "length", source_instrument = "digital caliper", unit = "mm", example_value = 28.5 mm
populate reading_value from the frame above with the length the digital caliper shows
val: 139.74 mm
